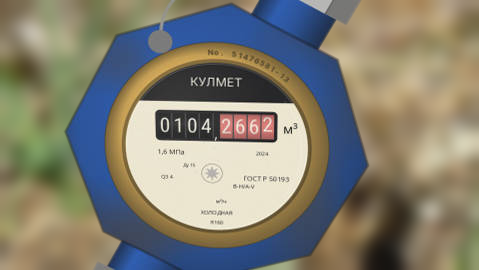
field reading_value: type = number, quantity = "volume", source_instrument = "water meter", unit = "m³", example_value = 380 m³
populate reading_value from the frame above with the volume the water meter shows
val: 104.2662 m³
